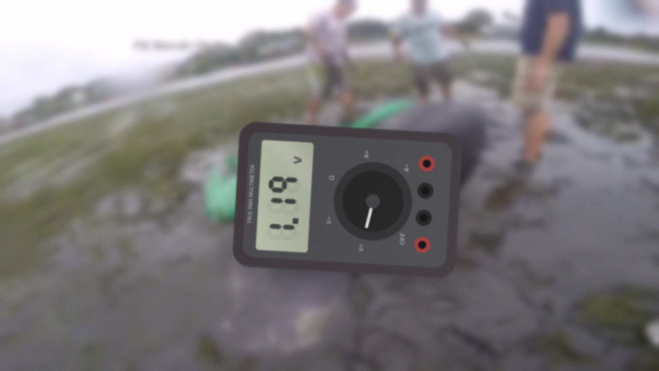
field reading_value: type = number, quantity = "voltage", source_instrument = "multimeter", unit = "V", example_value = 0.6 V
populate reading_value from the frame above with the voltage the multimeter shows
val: 1.19 V
